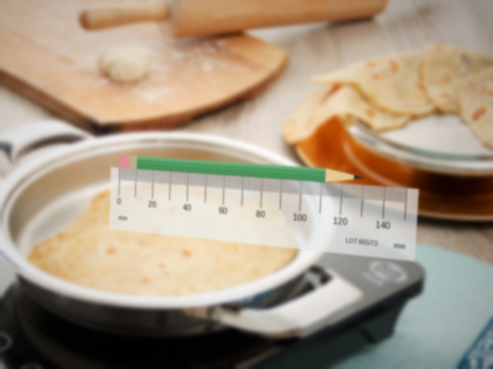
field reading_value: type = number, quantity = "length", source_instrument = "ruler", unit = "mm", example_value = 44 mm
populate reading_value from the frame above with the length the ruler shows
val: 130 mm
